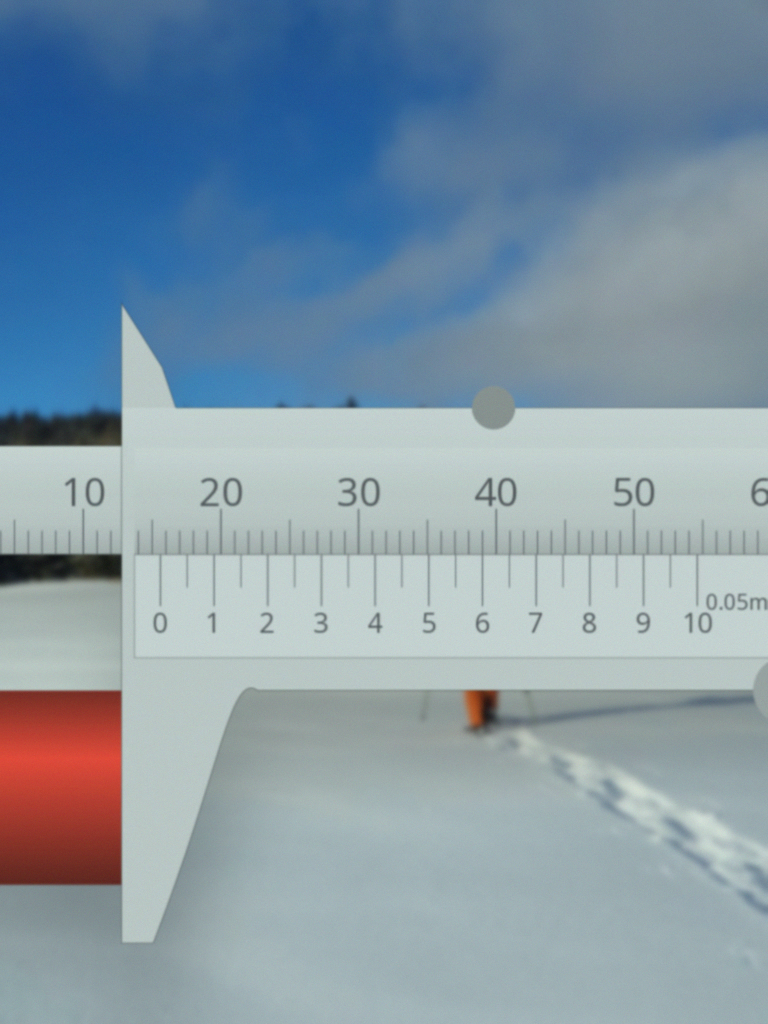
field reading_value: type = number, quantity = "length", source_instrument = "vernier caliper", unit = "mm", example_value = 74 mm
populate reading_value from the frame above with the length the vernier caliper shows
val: 15.6 mm
